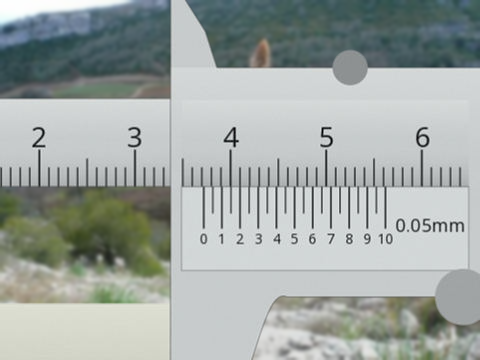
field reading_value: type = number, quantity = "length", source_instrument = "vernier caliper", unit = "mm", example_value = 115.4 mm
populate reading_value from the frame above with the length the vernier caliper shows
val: 37.2 mm
